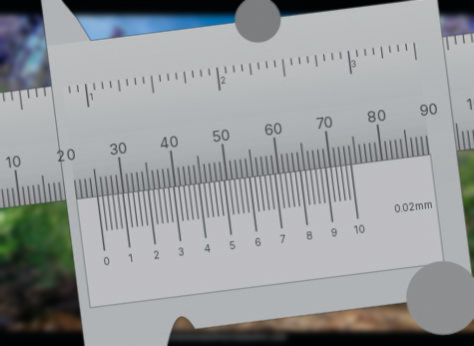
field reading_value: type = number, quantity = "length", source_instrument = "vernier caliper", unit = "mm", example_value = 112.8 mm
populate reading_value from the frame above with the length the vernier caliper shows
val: 25.0 mm
